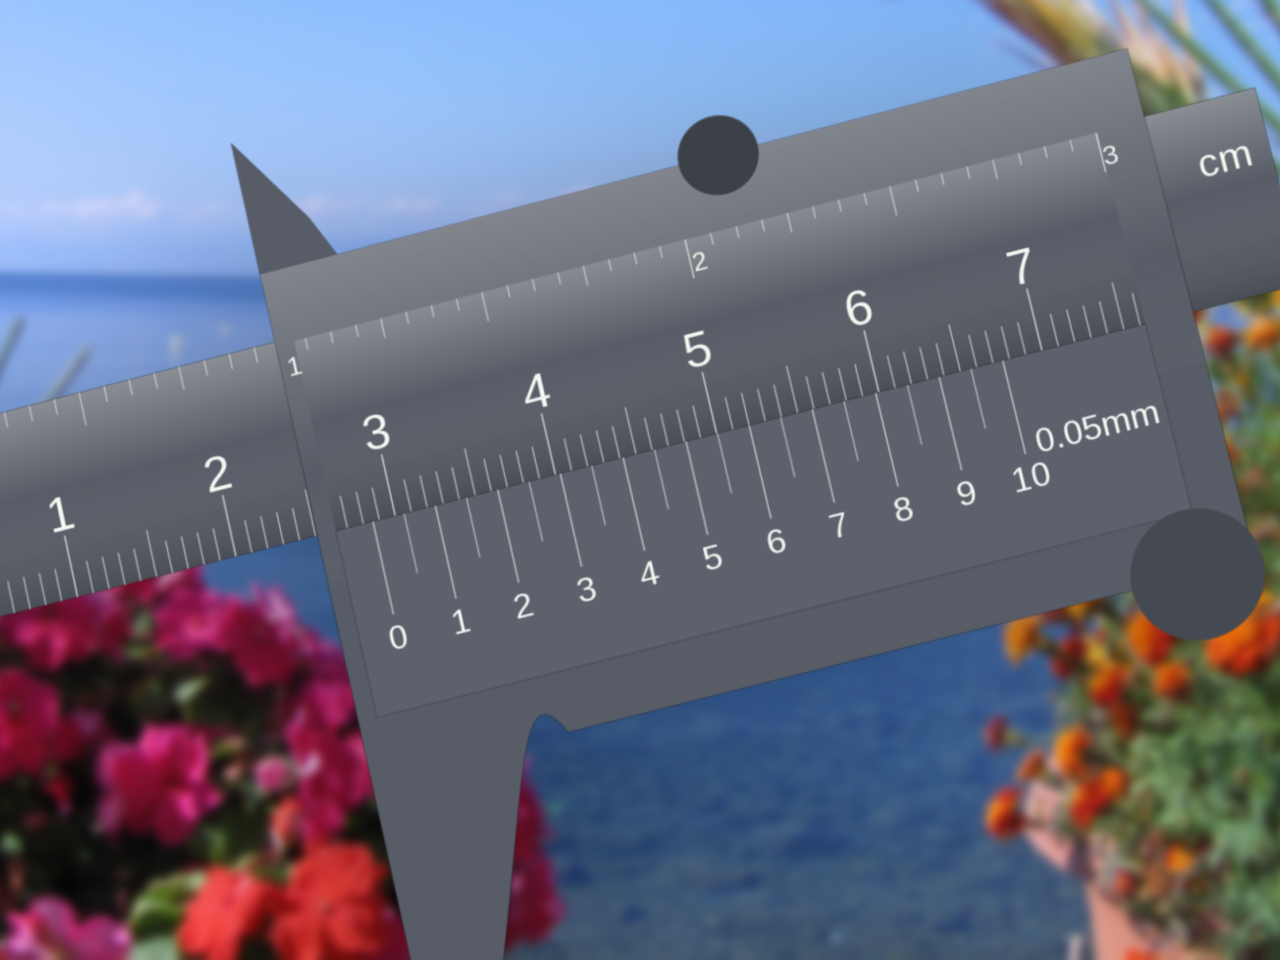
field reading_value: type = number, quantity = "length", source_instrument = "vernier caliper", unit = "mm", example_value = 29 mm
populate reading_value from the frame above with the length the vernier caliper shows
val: 28.6 mm
